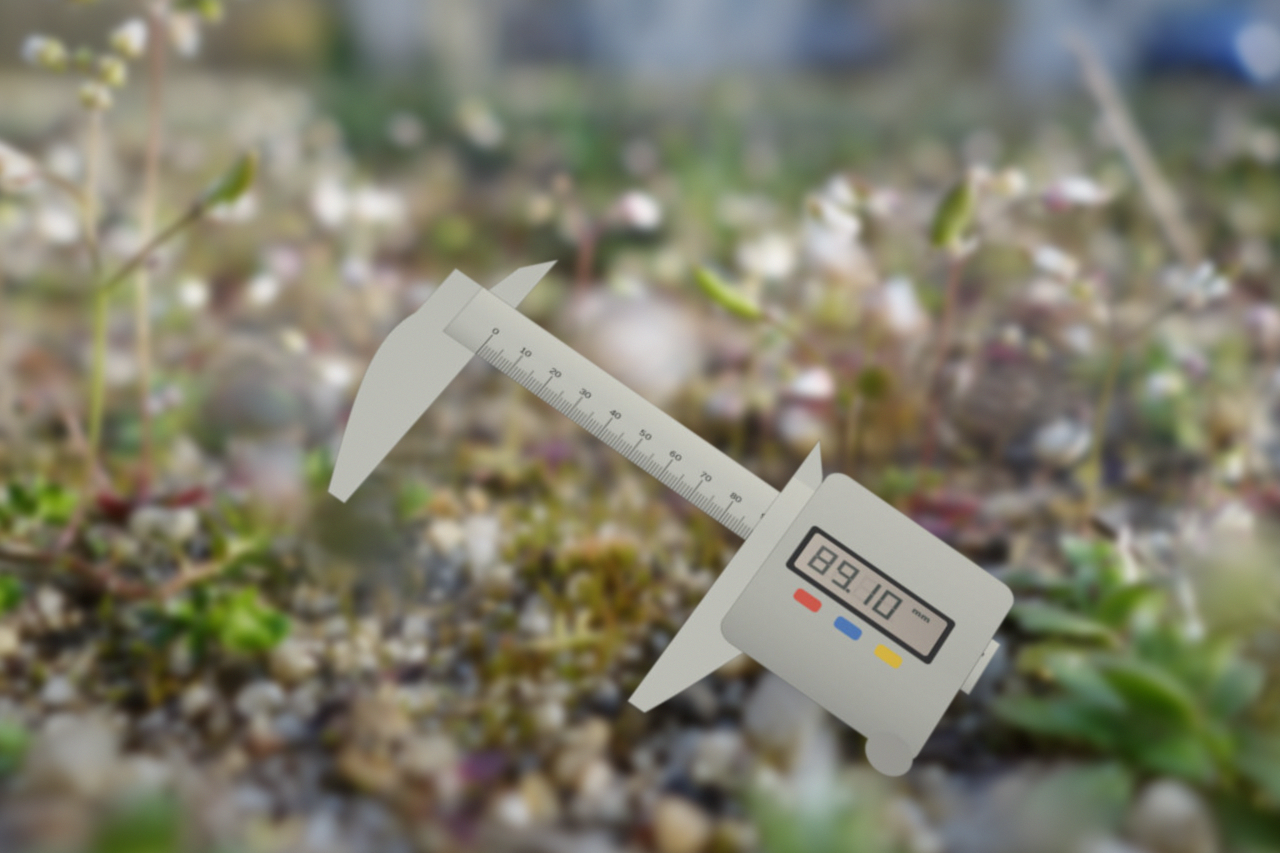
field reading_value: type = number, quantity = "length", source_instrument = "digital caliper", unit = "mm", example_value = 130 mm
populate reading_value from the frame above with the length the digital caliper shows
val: 89.10 mm
